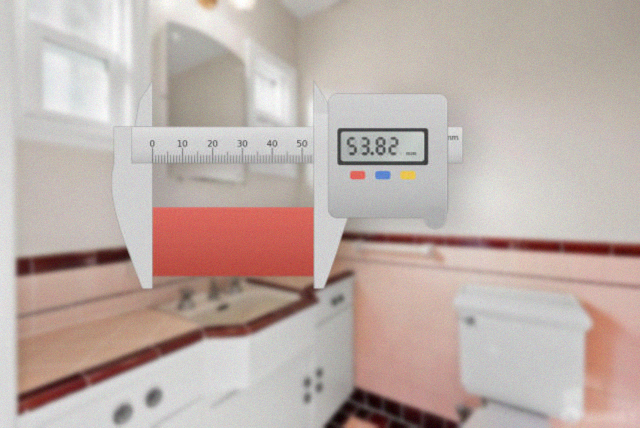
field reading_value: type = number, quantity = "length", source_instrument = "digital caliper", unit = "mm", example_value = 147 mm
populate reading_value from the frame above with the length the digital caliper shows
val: 53.82 mm
